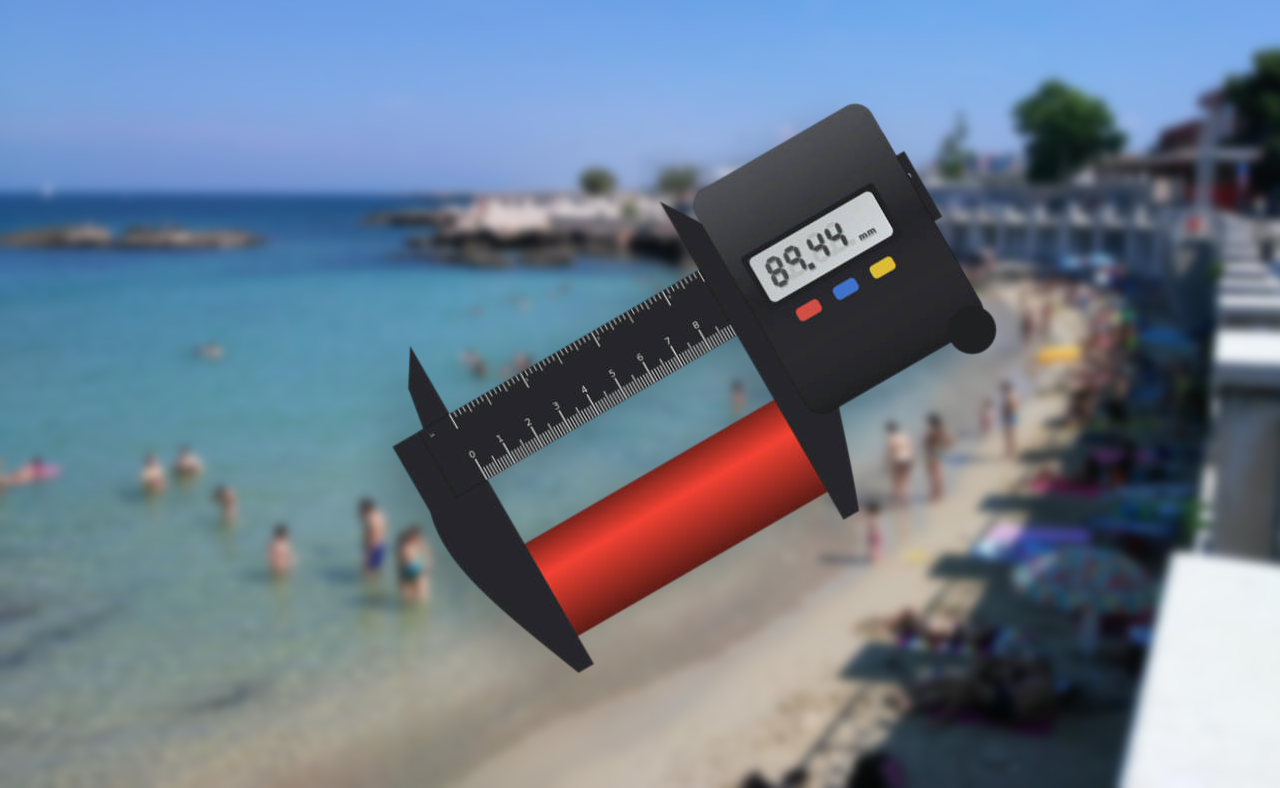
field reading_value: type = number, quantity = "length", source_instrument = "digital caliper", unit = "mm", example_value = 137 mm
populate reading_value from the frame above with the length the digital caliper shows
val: 89.44 mm
